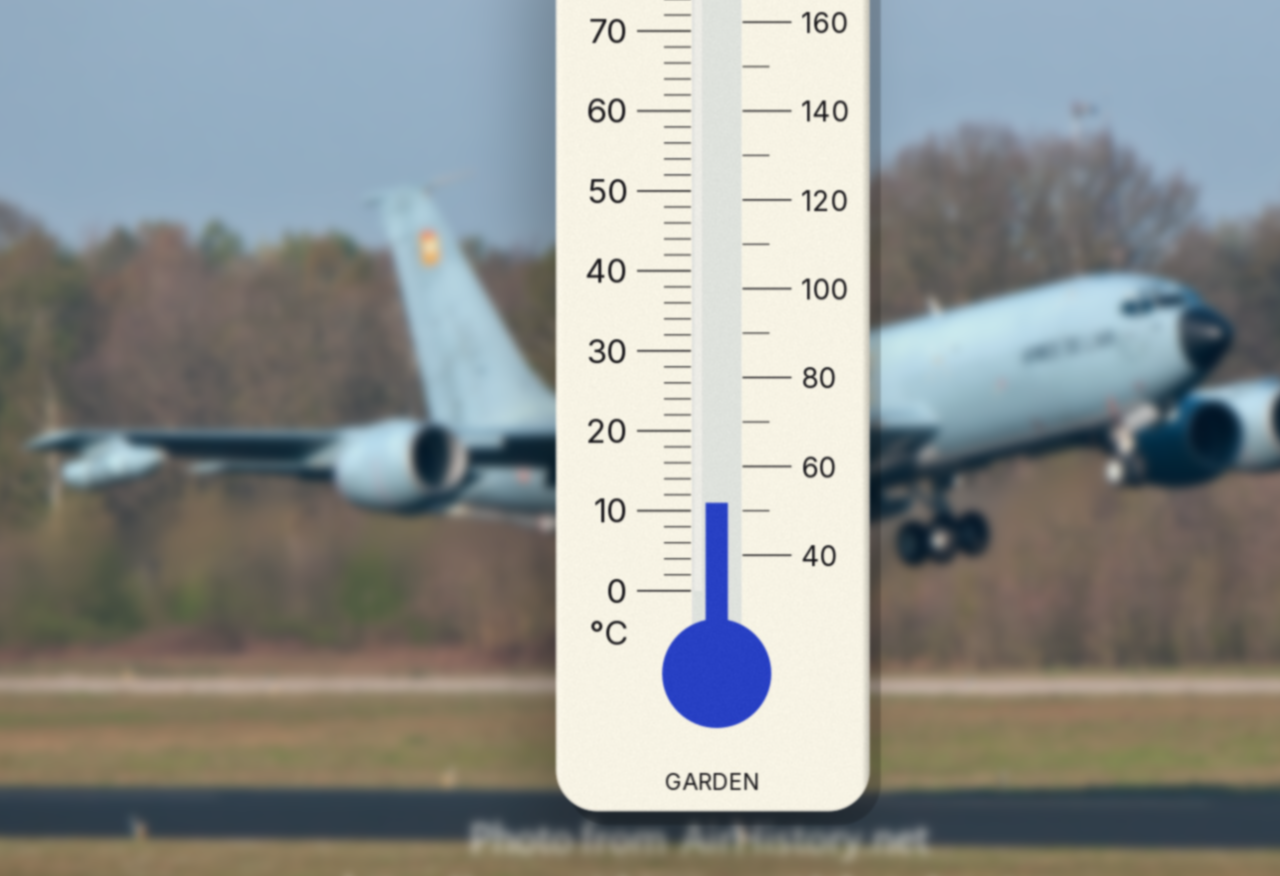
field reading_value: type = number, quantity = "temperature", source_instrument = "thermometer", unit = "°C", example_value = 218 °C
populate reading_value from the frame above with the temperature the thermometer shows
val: 11 °C
